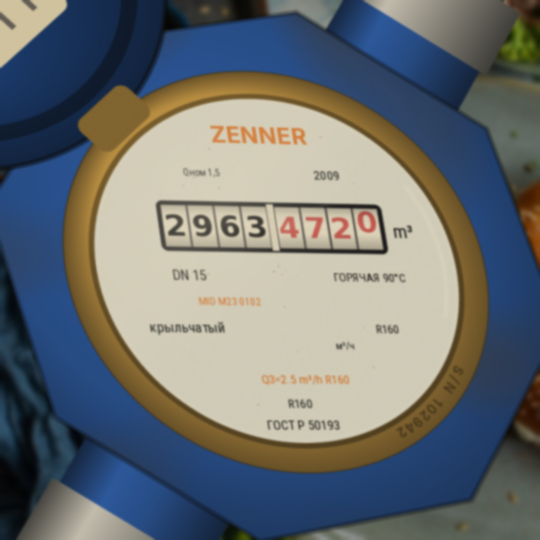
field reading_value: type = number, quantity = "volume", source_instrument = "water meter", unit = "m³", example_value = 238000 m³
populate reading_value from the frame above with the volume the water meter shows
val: 2963.4720 m³
